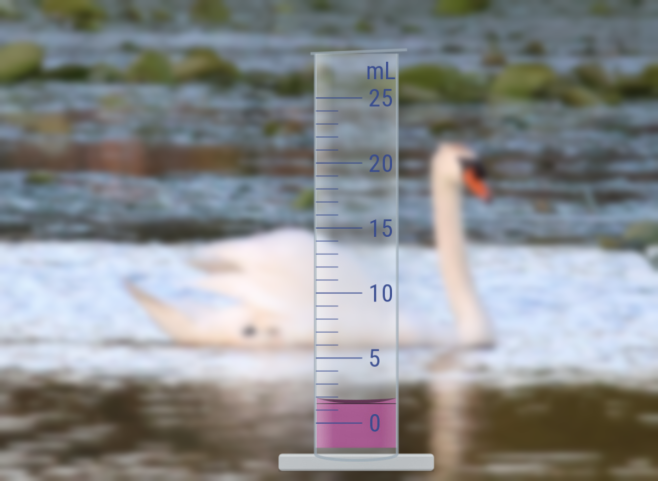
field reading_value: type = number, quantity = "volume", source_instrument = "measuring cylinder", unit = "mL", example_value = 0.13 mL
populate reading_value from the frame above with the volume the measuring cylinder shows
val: 1.5 mL
